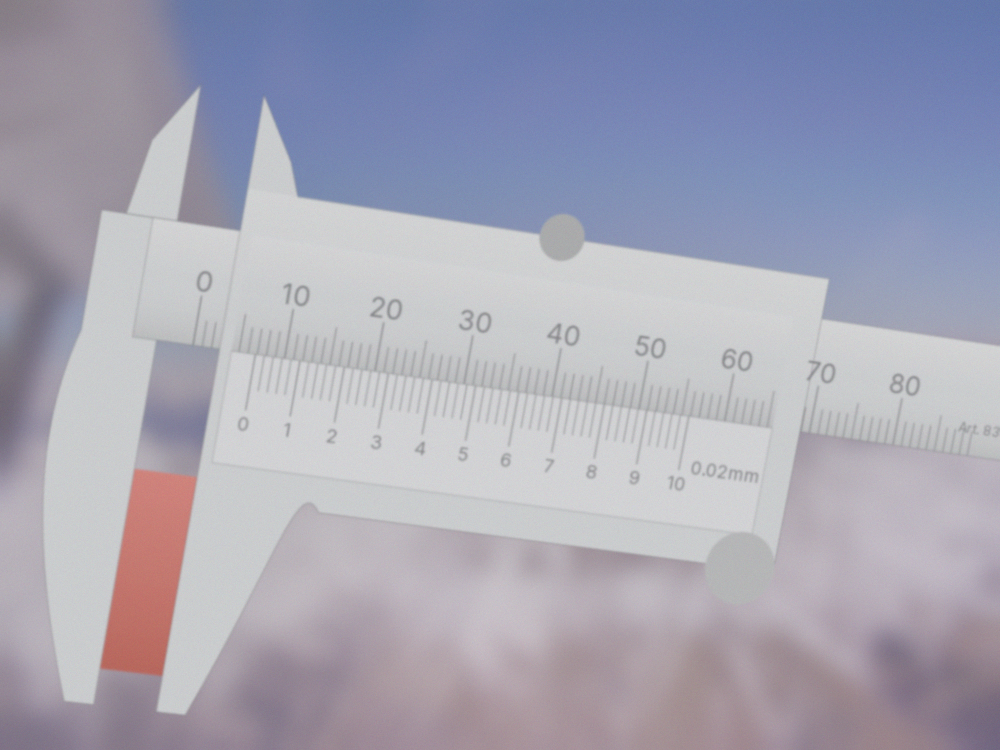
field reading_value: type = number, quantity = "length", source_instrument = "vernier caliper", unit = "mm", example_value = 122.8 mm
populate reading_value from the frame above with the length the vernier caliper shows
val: 6.8 mm
